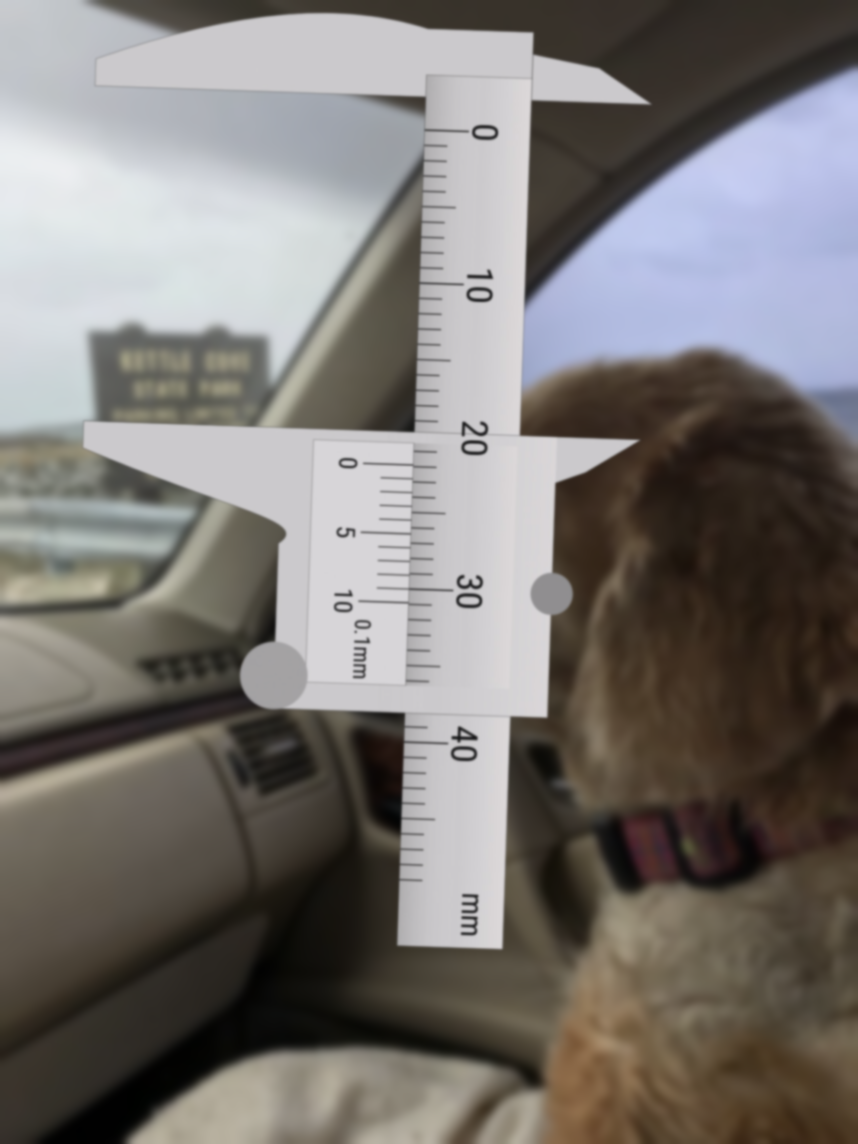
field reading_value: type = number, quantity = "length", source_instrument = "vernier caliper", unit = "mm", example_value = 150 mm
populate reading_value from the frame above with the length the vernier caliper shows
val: 21.9 mm
